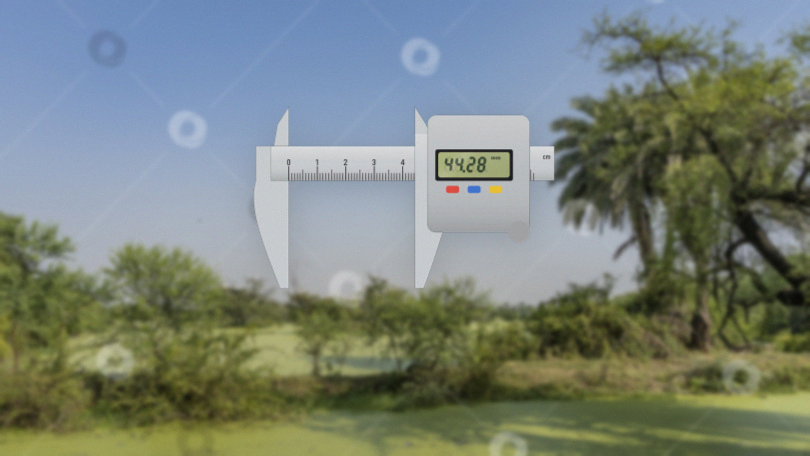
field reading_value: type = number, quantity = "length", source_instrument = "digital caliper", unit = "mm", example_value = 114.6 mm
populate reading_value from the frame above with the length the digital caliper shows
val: 44.28 mm
